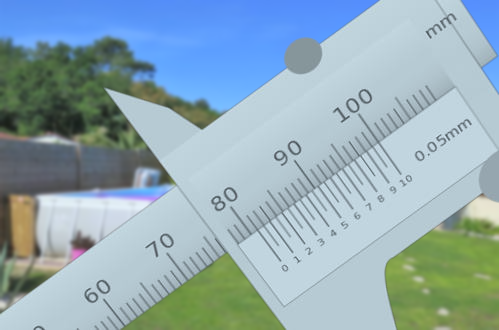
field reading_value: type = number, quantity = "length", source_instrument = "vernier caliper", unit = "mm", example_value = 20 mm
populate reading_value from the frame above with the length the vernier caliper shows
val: 81.0 mm
